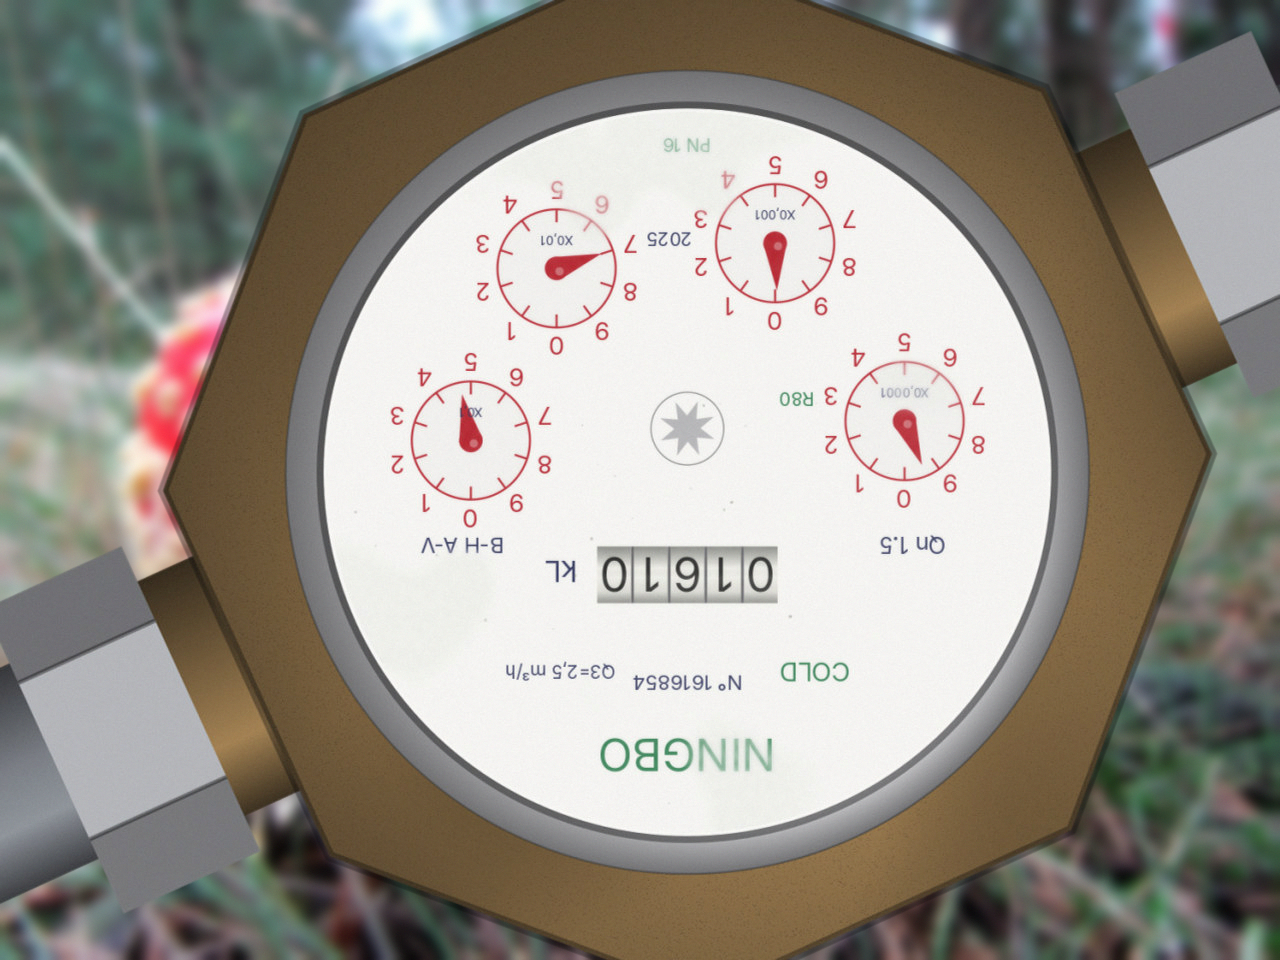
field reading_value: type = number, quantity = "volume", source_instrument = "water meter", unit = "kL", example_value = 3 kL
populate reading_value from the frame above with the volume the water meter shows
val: 1610.4699 kL
